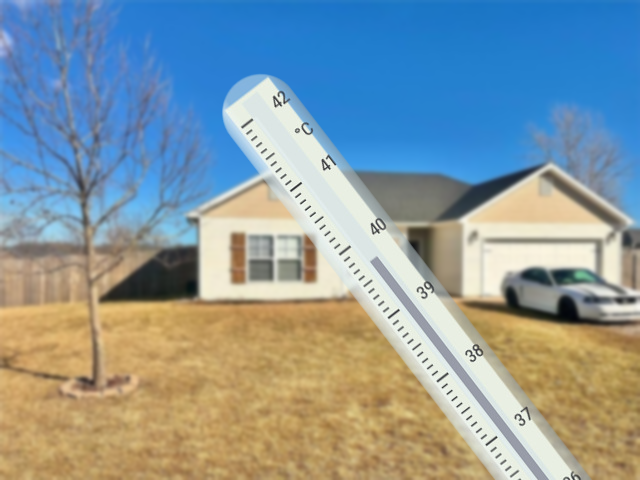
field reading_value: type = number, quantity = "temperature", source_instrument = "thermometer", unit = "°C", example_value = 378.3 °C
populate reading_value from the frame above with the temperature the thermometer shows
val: 39.7 °C
